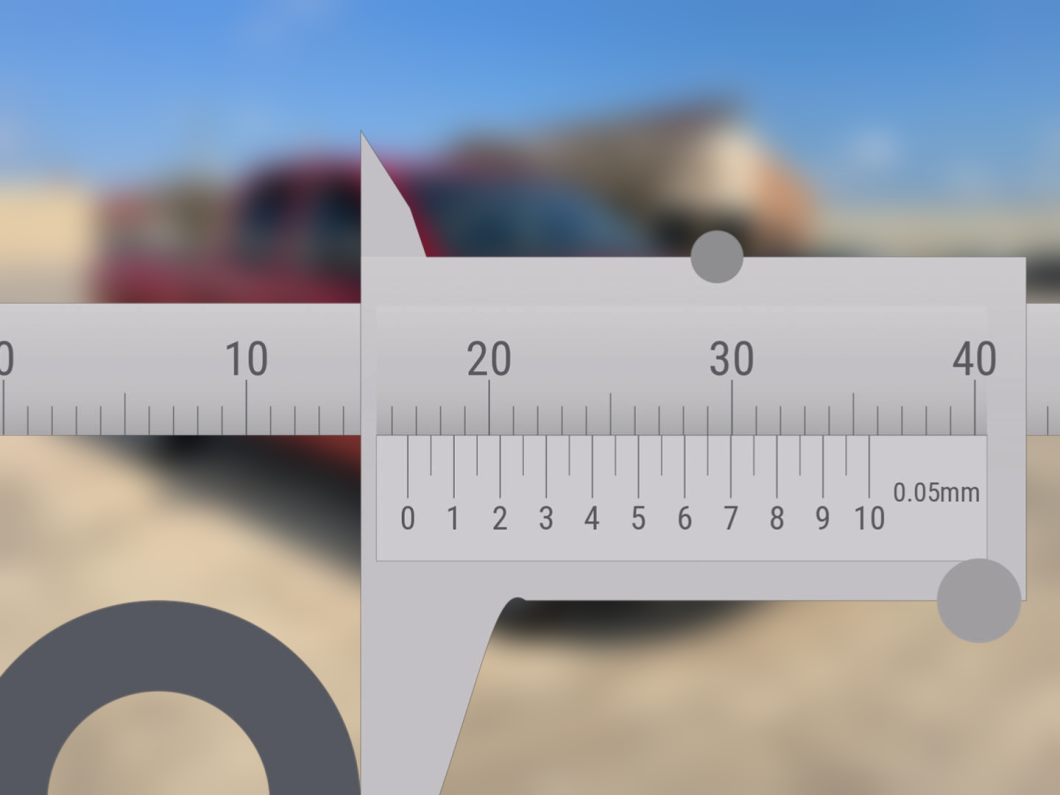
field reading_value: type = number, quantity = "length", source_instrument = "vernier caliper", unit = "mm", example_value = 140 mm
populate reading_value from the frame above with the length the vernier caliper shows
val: 16.65 mm
